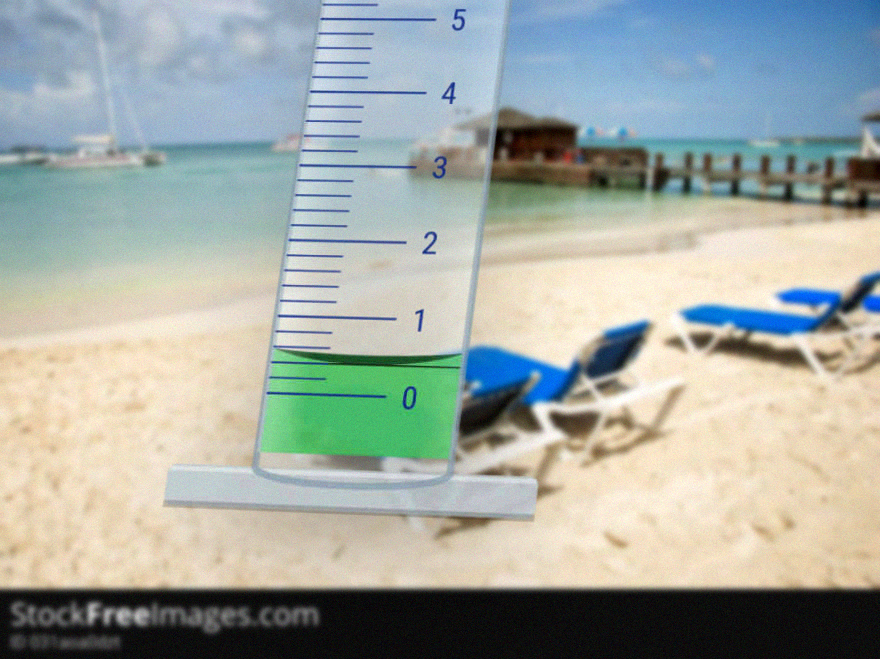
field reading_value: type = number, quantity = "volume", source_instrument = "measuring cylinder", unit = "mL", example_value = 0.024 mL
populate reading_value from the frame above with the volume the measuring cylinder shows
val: 0.4 mL
